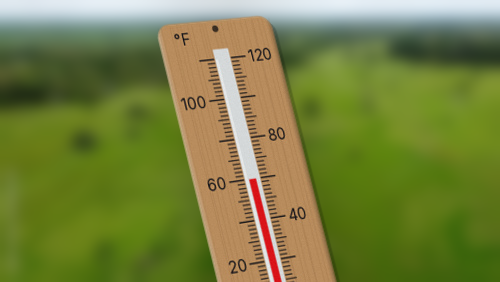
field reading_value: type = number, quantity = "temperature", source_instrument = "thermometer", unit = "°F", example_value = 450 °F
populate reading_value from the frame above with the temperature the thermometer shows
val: 60 °F
